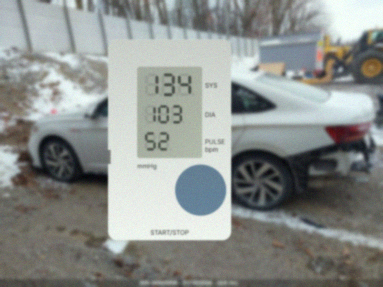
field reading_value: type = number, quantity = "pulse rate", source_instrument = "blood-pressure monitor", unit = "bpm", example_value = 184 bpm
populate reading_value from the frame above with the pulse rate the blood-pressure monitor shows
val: 52 bpm
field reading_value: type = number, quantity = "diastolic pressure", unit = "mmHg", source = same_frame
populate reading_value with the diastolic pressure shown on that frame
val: 103 mmHg
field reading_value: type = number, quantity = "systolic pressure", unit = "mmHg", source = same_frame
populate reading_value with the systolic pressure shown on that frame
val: 134 mmHg
